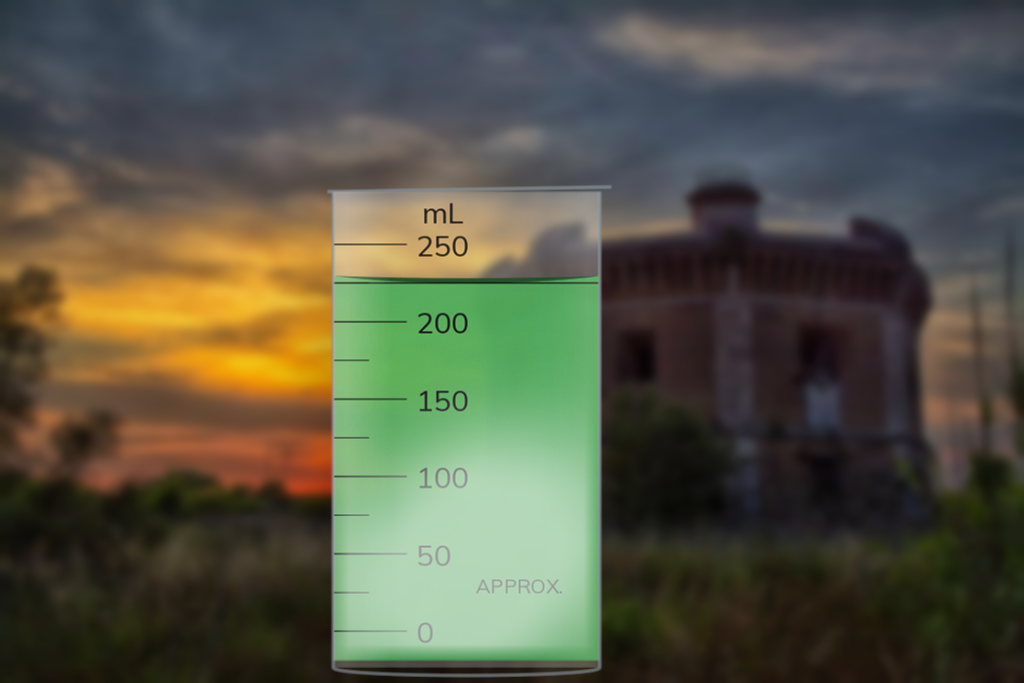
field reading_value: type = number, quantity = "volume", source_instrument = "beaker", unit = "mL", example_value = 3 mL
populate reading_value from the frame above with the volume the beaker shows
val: 225 mL
